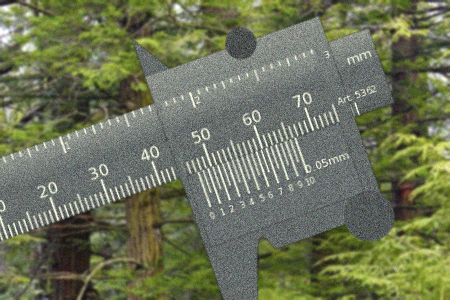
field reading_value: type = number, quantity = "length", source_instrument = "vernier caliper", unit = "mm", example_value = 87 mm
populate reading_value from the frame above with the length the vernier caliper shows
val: 47.4 mm
